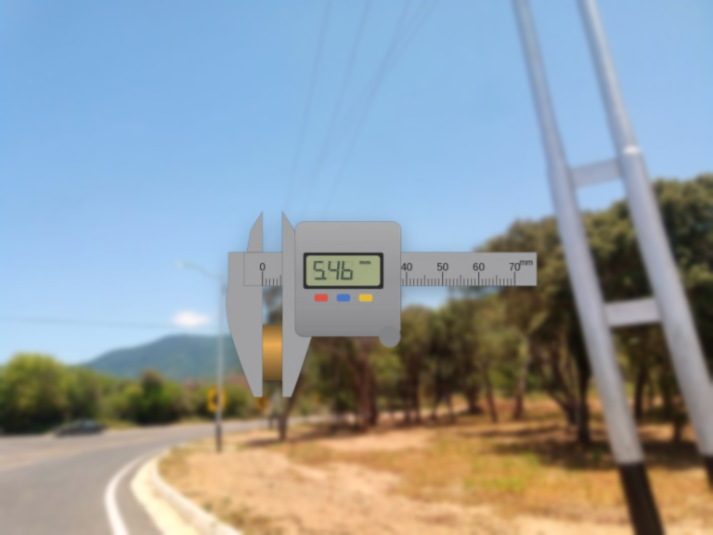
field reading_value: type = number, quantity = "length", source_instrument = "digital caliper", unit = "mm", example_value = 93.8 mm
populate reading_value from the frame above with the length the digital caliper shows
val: 5.46 mm
